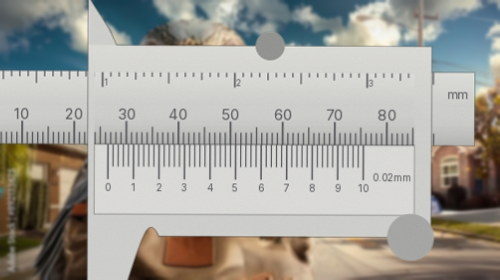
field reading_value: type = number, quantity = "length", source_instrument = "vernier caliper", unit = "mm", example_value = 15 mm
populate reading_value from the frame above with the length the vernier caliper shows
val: 26.5 mm
